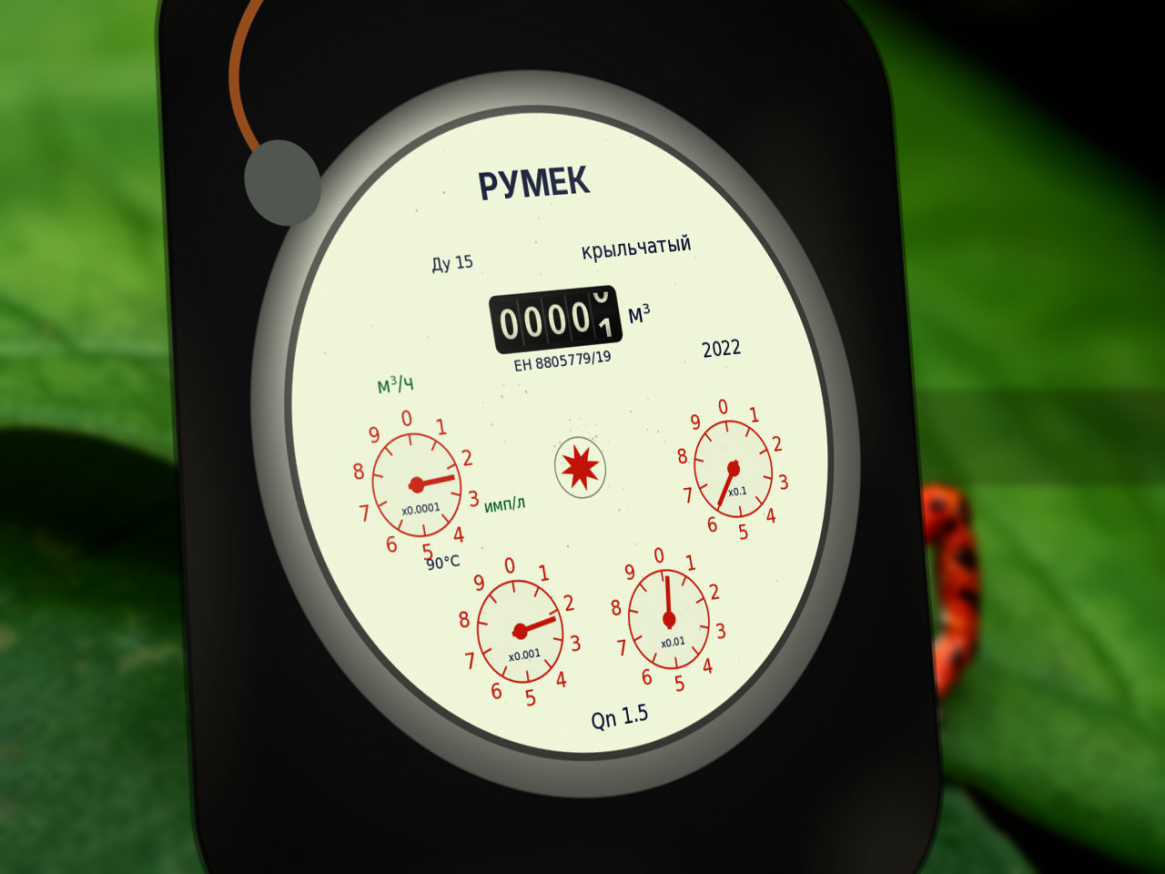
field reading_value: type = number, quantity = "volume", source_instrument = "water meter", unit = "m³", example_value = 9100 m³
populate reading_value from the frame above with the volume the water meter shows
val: 0.6022 m³
